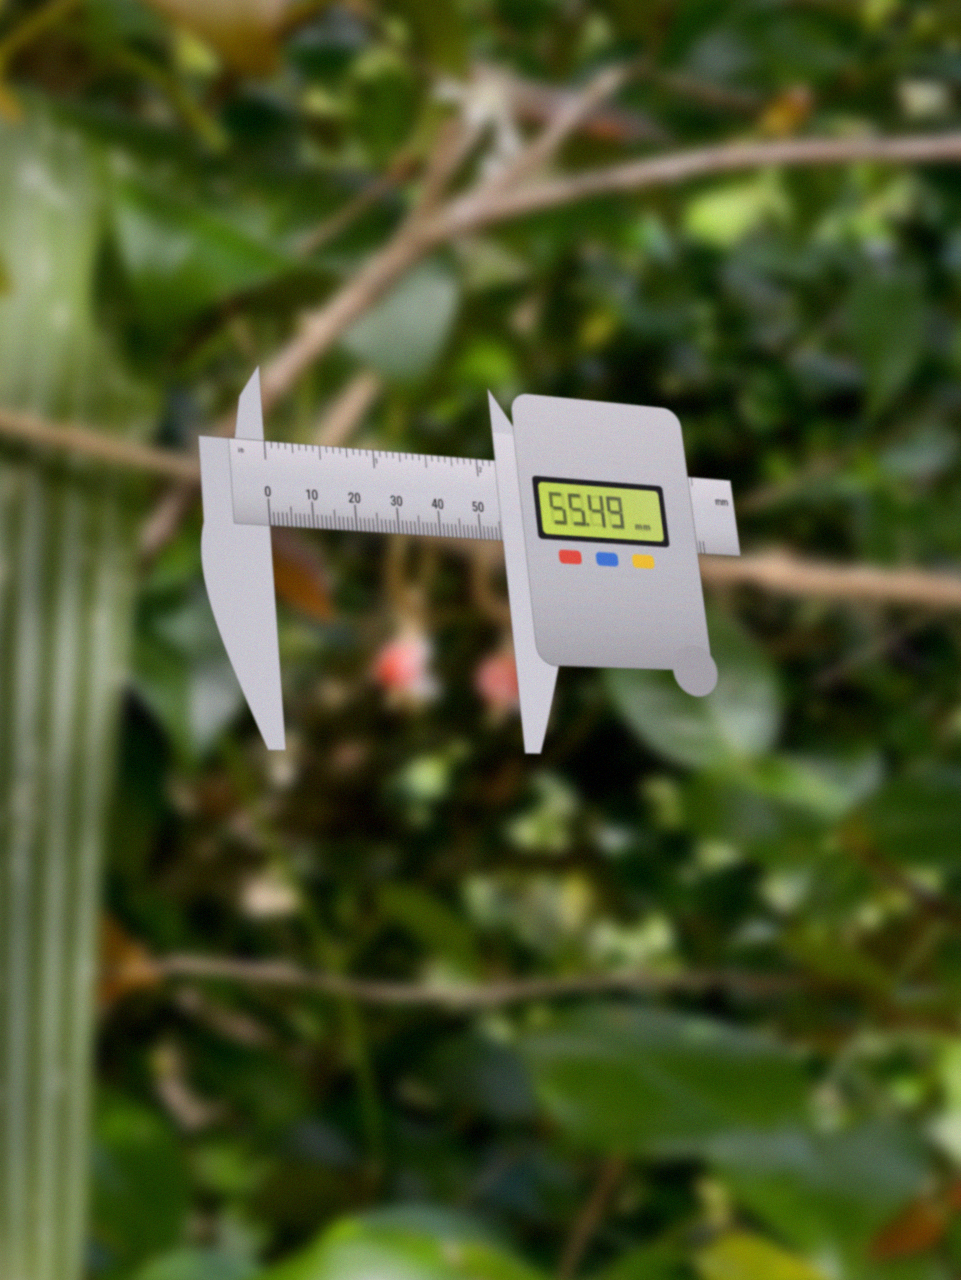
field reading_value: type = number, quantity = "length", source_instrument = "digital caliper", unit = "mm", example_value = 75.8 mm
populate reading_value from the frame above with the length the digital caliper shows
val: 55.49 mm
